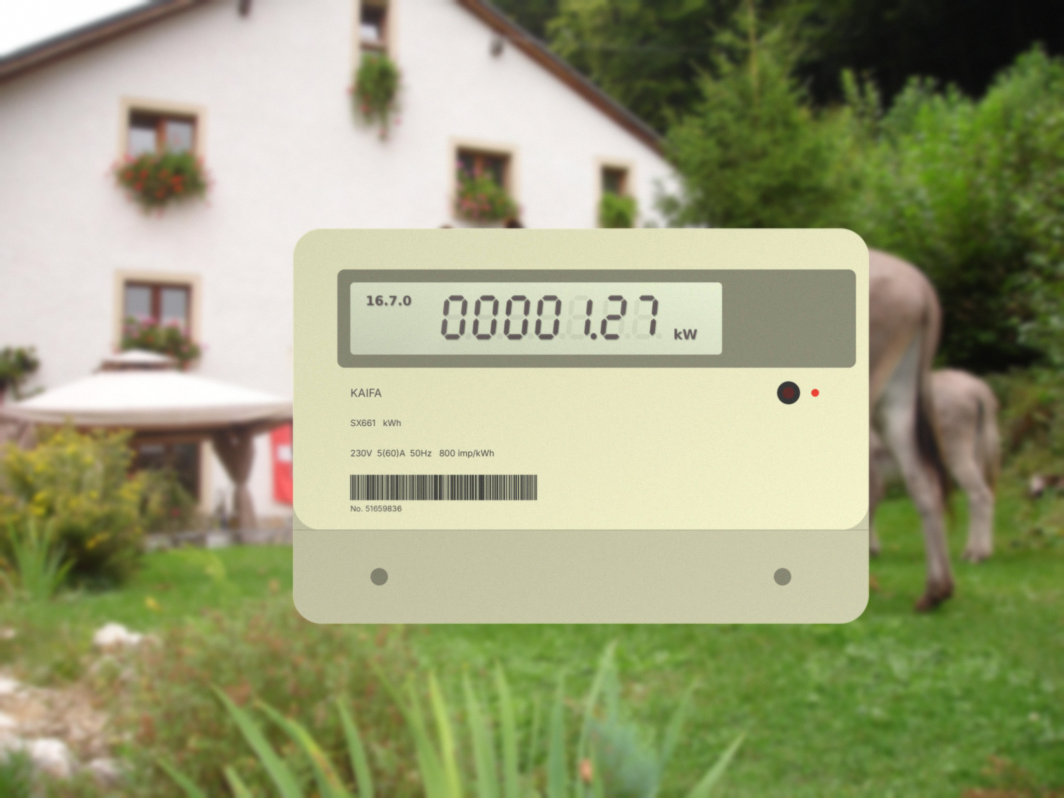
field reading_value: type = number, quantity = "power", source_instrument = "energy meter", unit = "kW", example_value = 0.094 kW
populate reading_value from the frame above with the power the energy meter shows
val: 1.27 kW
